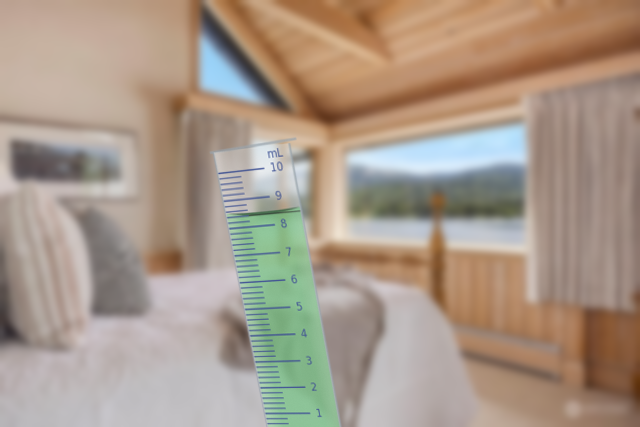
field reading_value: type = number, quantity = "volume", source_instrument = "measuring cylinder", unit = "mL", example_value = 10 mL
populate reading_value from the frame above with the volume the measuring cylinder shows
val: 8.4 mL
